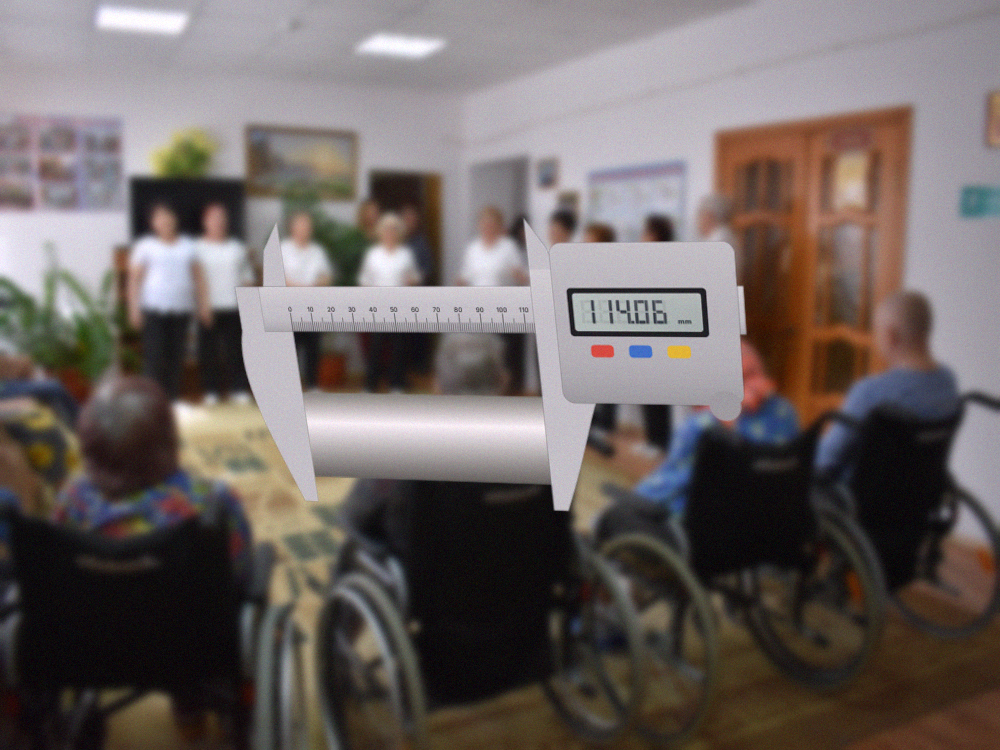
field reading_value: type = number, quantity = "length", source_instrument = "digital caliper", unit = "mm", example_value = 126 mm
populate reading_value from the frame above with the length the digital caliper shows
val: 114.06 mm
